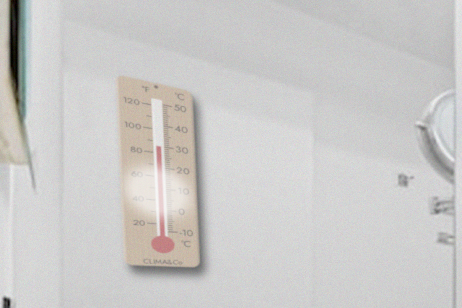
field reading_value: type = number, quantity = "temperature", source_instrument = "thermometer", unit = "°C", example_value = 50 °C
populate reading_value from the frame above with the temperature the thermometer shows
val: 30 °C
